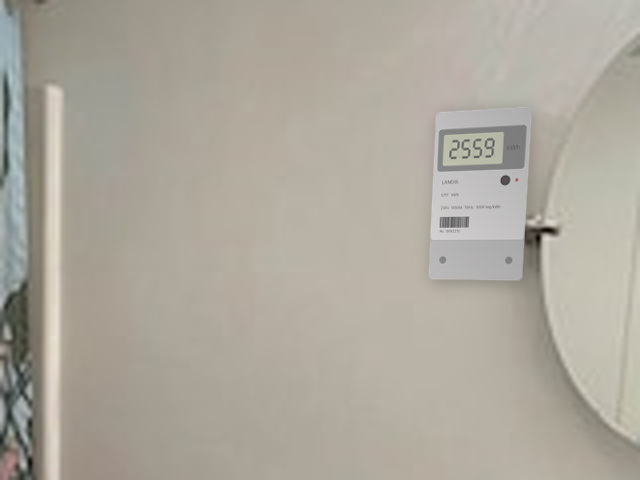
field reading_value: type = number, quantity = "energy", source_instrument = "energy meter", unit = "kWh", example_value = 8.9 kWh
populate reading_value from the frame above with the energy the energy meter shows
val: 2559 kWh
